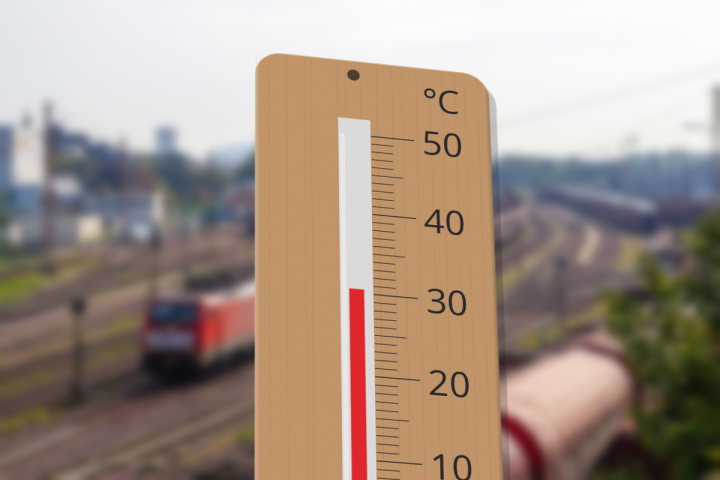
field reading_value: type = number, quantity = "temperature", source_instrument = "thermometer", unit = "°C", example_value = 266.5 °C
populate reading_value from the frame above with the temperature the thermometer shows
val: 30.5 °C
